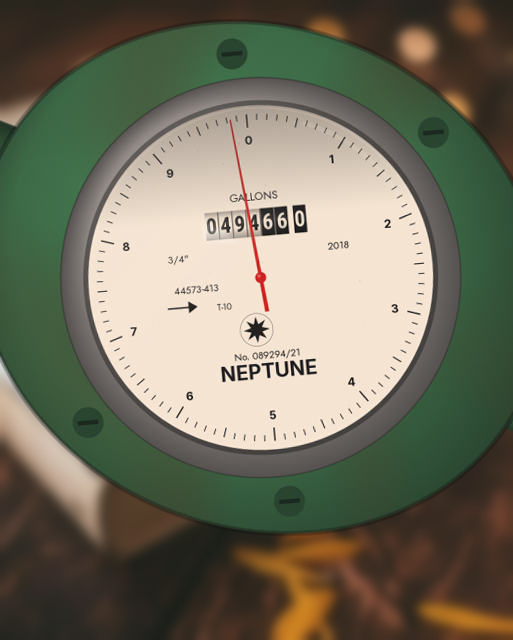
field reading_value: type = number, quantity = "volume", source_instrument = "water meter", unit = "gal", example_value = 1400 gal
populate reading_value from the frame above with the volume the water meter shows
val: 494659.8 gal
